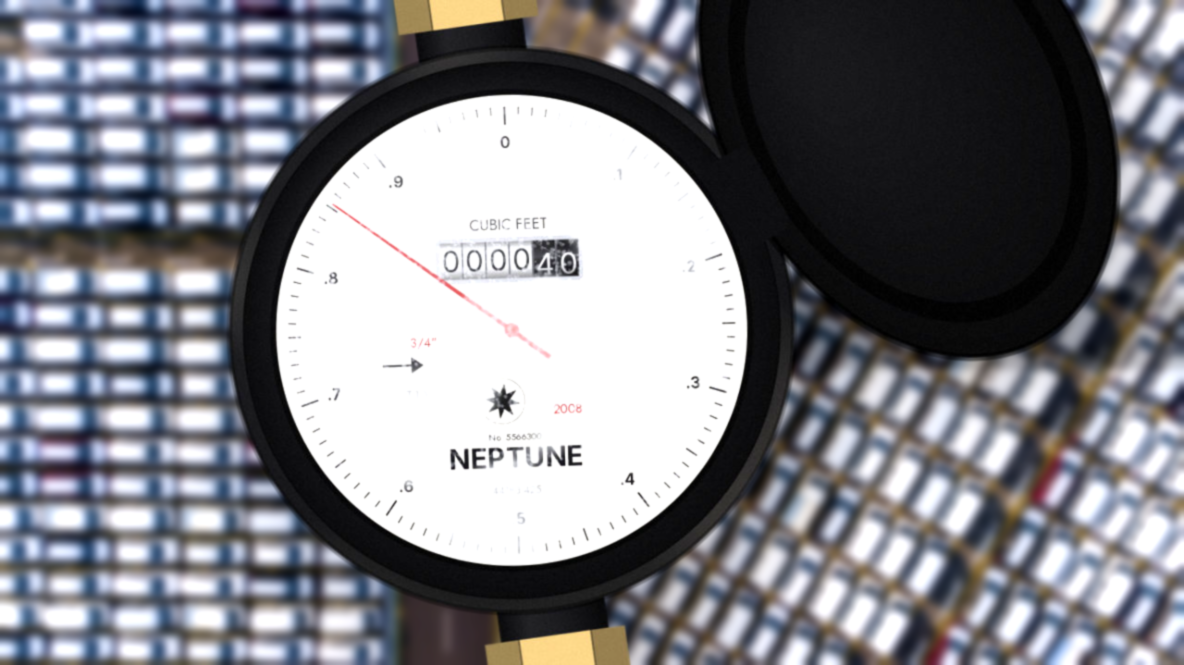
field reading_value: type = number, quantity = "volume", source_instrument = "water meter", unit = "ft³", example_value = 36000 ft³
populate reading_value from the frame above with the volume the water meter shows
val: 39.85 ft³
